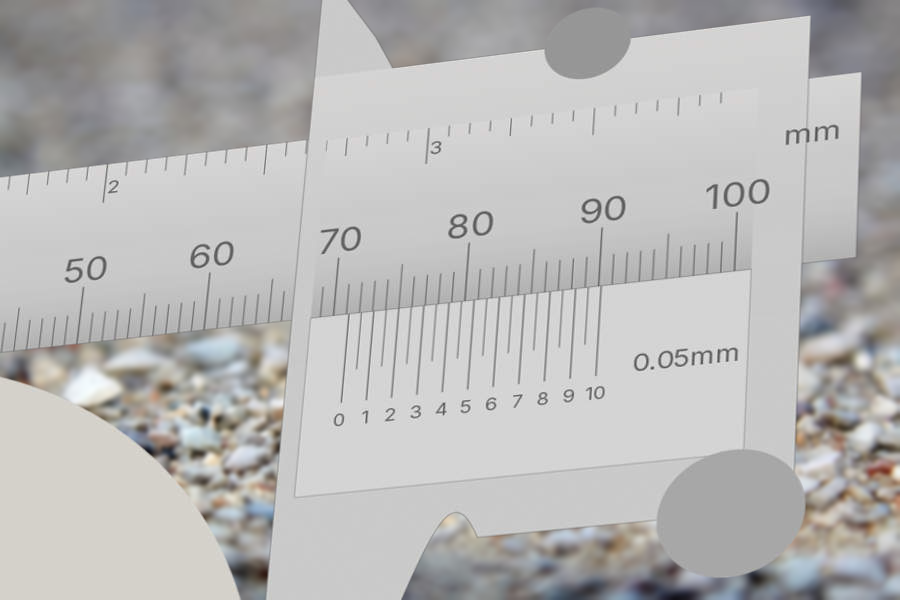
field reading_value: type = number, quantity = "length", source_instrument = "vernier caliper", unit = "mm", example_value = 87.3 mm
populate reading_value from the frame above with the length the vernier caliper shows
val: 71.2 mm
